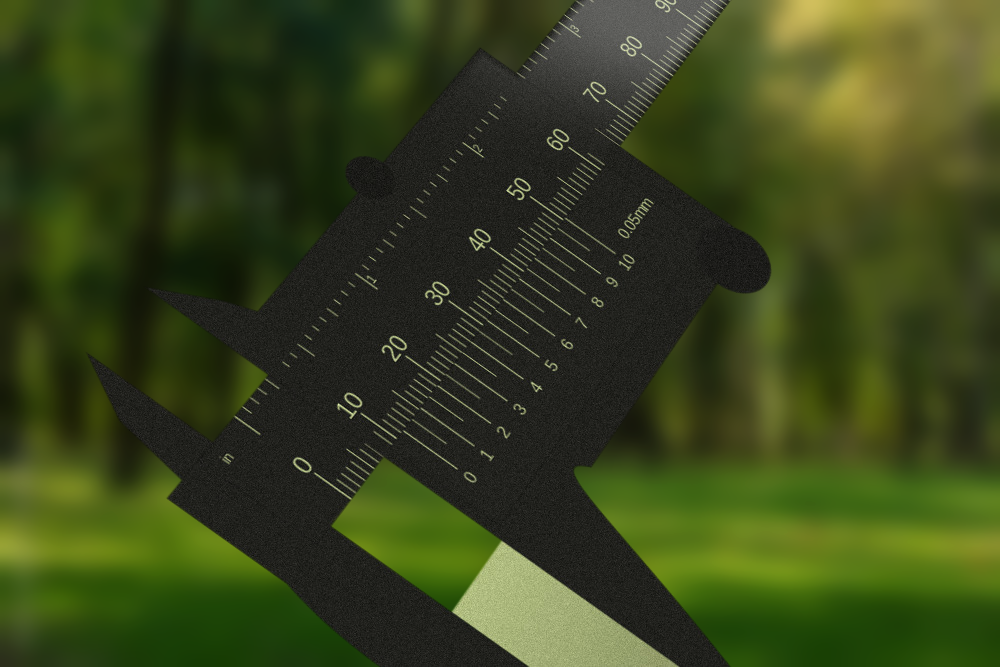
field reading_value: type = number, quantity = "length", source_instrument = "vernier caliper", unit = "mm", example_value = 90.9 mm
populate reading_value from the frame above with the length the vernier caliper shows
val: 11.4 mm
